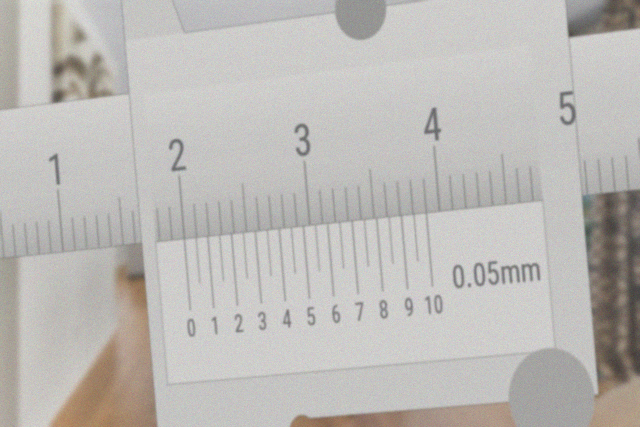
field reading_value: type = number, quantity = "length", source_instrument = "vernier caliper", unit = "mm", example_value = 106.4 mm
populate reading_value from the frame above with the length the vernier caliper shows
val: 20.0 mm
